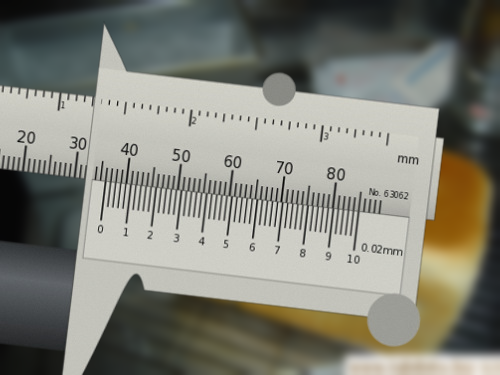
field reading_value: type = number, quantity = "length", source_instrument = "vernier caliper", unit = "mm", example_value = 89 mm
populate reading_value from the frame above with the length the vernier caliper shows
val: 36.0 mm
